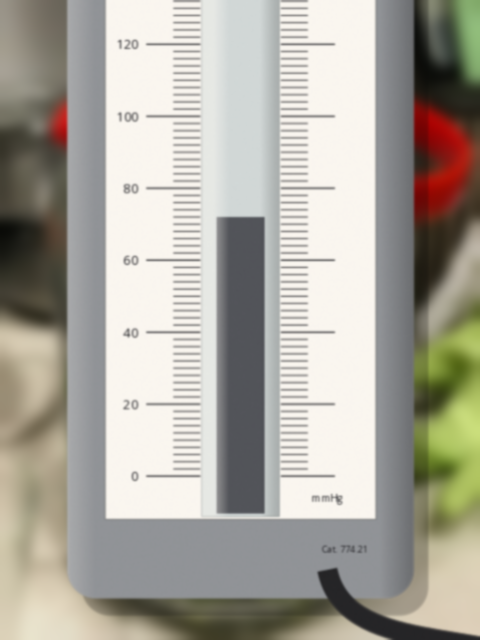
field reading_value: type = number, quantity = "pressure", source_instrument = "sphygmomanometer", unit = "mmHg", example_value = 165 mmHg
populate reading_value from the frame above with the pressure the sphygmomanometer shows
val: 72 mmHg
